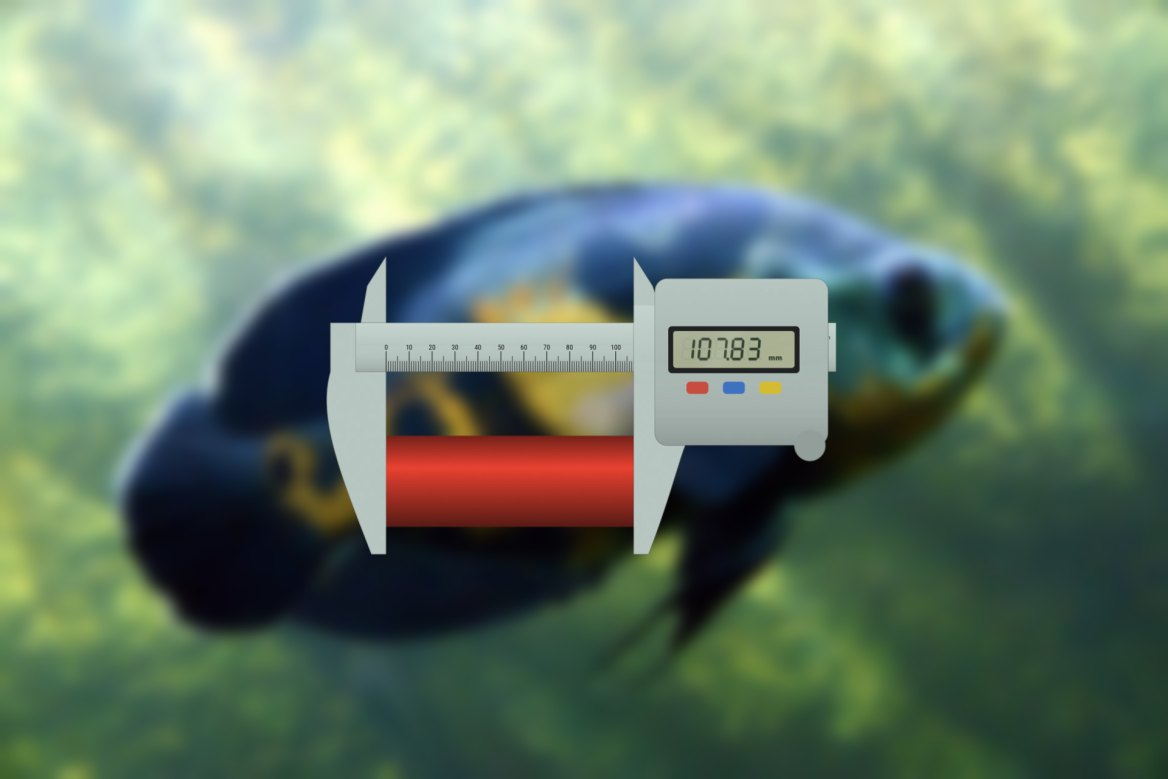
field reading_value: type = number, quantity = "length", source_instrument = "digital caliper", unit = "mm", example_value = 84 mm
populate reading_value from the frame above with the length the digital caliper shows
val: 107.83 mm
